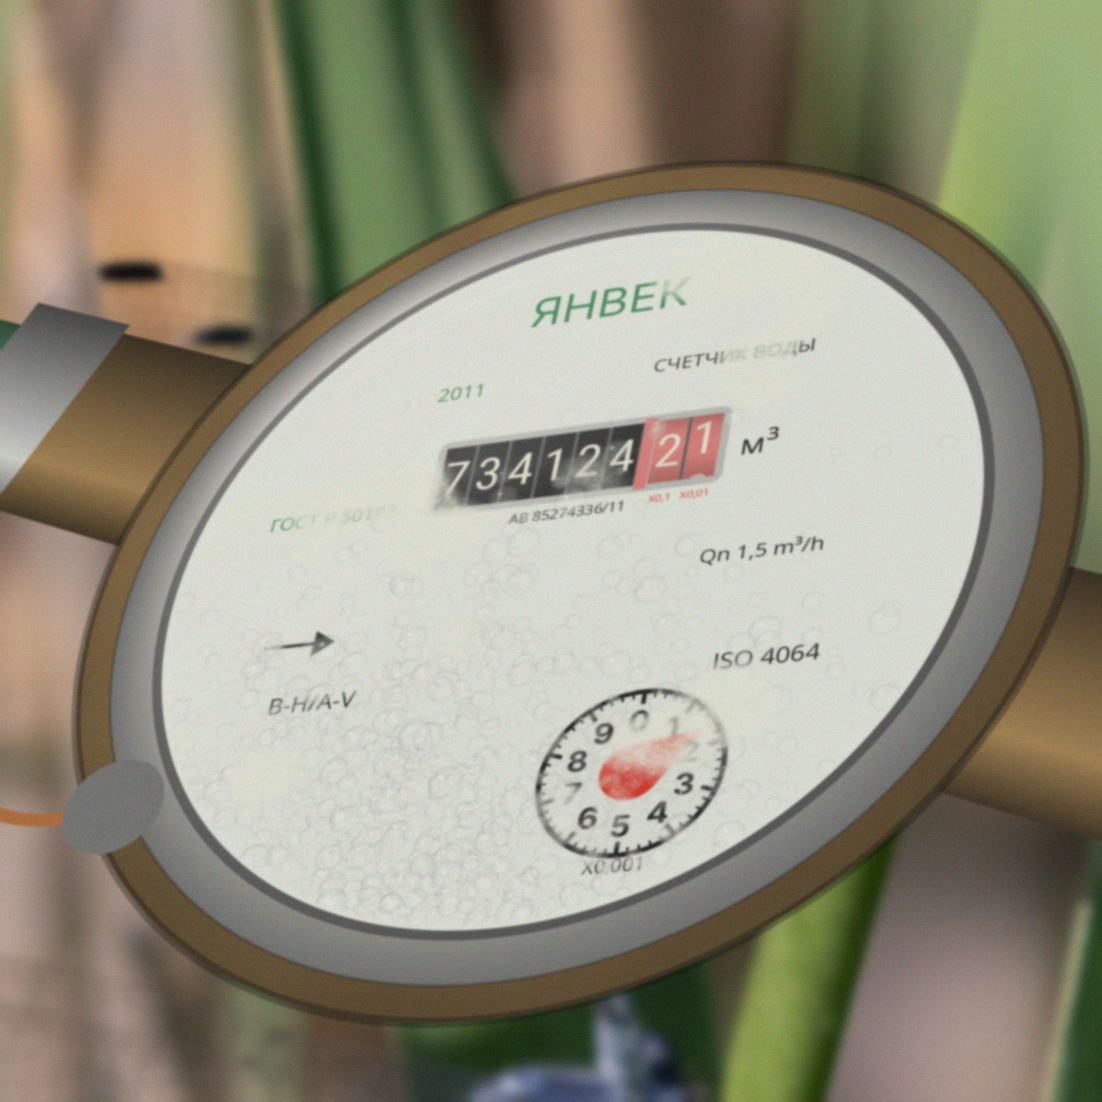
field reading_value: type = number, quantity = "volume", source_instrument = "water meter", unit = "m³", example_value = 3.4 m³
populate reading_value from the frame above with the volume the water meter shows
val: 734124.211 m³
